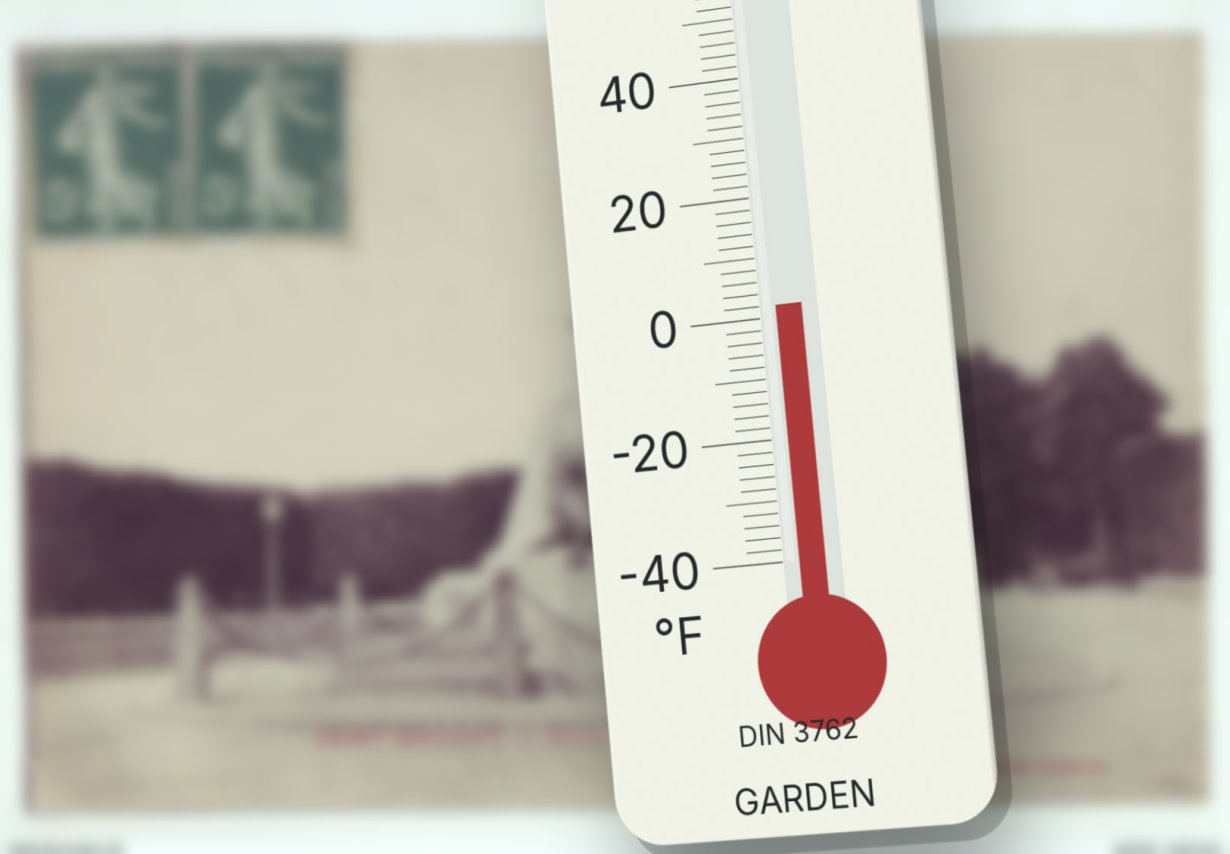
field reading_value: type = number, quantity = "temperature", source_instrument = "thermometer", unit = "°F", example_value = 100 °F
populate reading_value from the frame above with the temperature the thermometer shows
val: 2 °F
